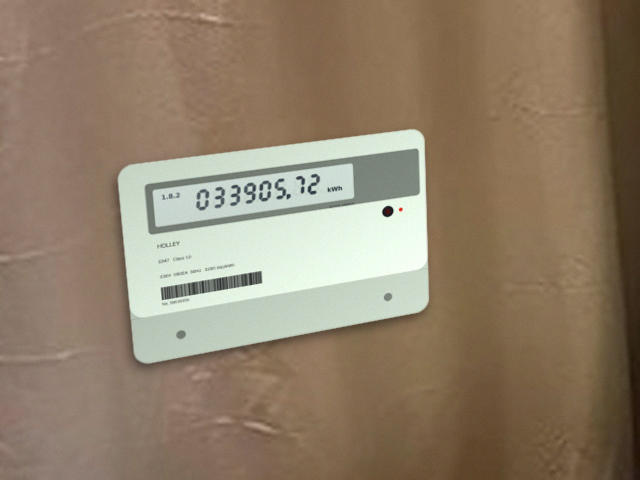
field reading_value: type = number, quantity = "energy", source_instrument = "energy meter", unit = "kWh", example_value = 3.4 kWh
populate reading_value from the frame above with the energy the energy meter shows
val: 33905.72 kWh
